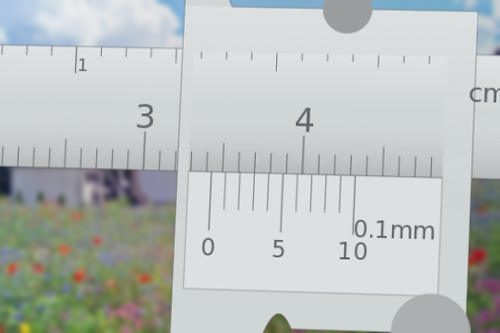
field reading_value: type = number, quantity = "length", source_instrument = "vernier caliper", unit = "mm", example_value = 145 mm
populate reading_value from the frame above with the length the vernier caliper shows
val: 34.3 mm
